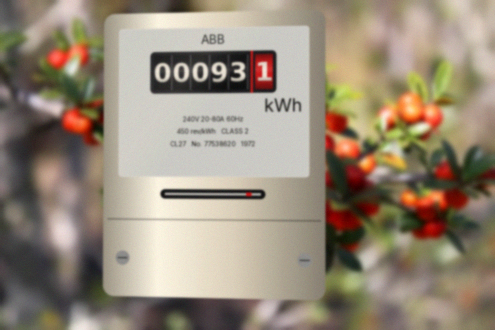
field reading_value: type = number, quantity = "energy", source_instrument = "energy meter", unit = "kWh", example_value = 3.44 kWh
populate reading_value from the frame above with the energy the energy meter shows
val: 93.1 kWh
